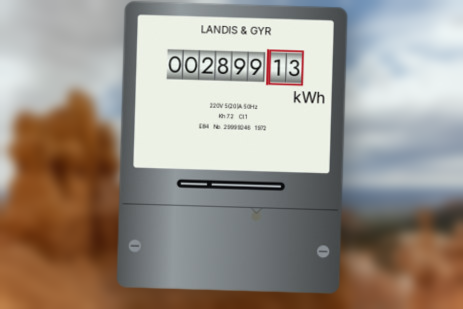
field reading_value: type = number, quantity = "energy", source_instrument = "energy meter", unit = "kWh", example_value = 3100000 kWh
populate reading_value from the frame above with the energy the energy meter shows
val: 2899.13 kWh
